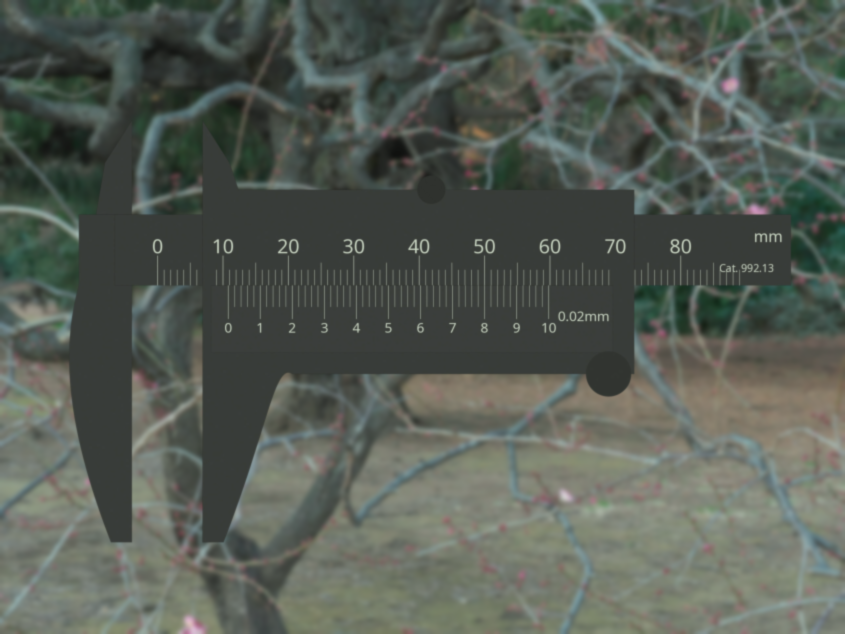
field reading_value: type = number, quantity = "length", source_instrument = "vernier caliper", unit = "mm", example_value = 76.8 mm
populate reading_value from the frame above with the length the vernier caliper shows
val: 10.8 mm
